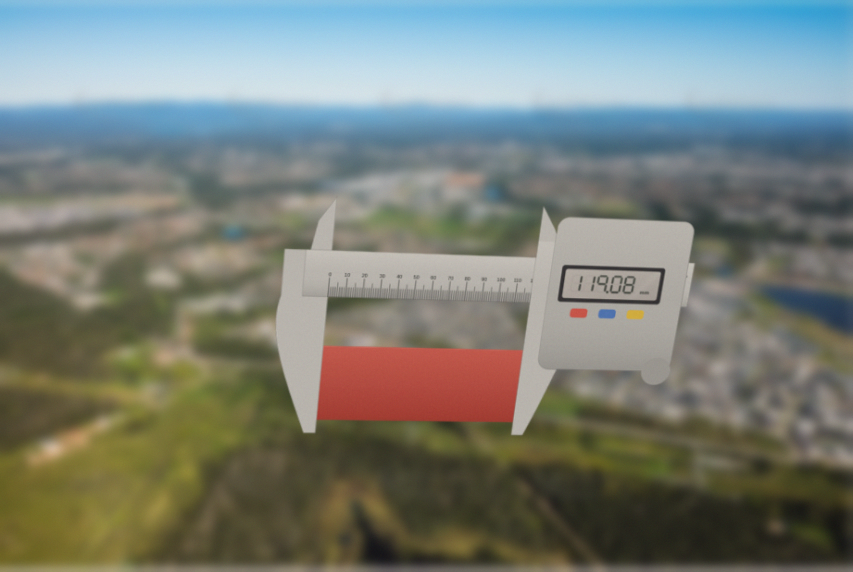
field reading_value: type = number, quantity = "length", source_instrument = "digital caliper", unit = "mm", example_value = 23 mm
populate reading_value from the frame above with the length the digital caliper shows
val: 119.08 mm
